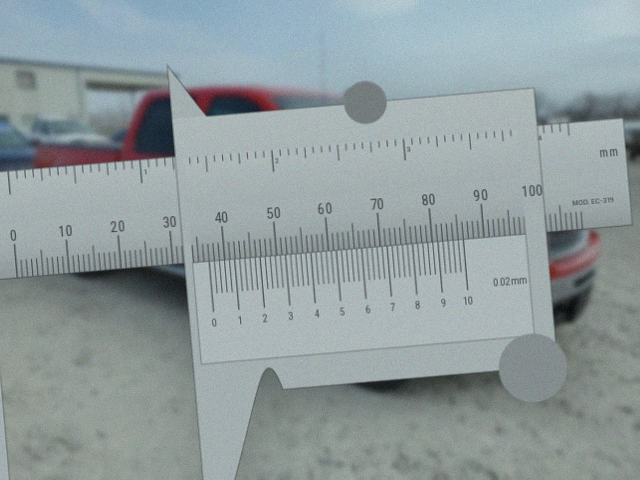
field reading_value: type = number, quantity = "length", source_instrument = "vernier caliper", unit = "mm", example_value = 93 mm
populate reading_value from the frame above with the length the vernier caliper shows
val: 37.0 mm
